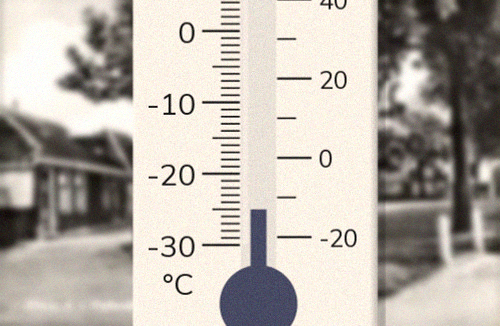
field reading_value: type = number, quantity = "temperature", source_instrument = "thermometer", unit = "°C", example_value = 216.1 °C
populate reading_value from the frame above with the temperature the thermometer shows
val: -25 °C
